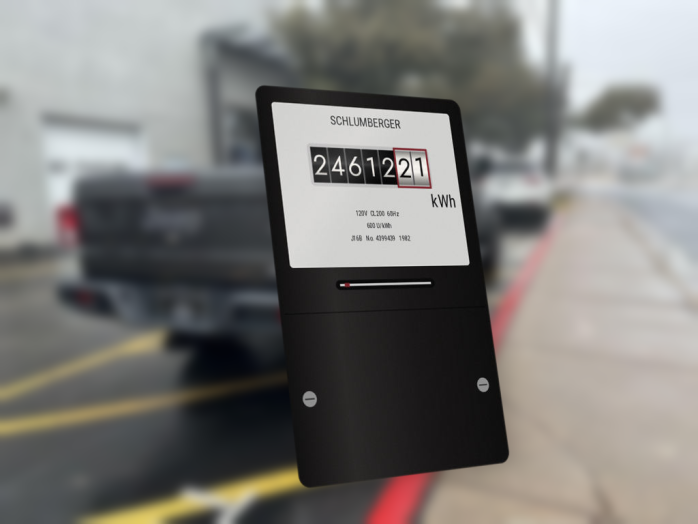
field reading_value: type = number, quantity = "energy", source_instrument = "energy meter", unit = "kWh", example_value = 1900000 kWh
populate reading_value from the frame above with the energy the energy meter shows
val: 24612.21 kWh
